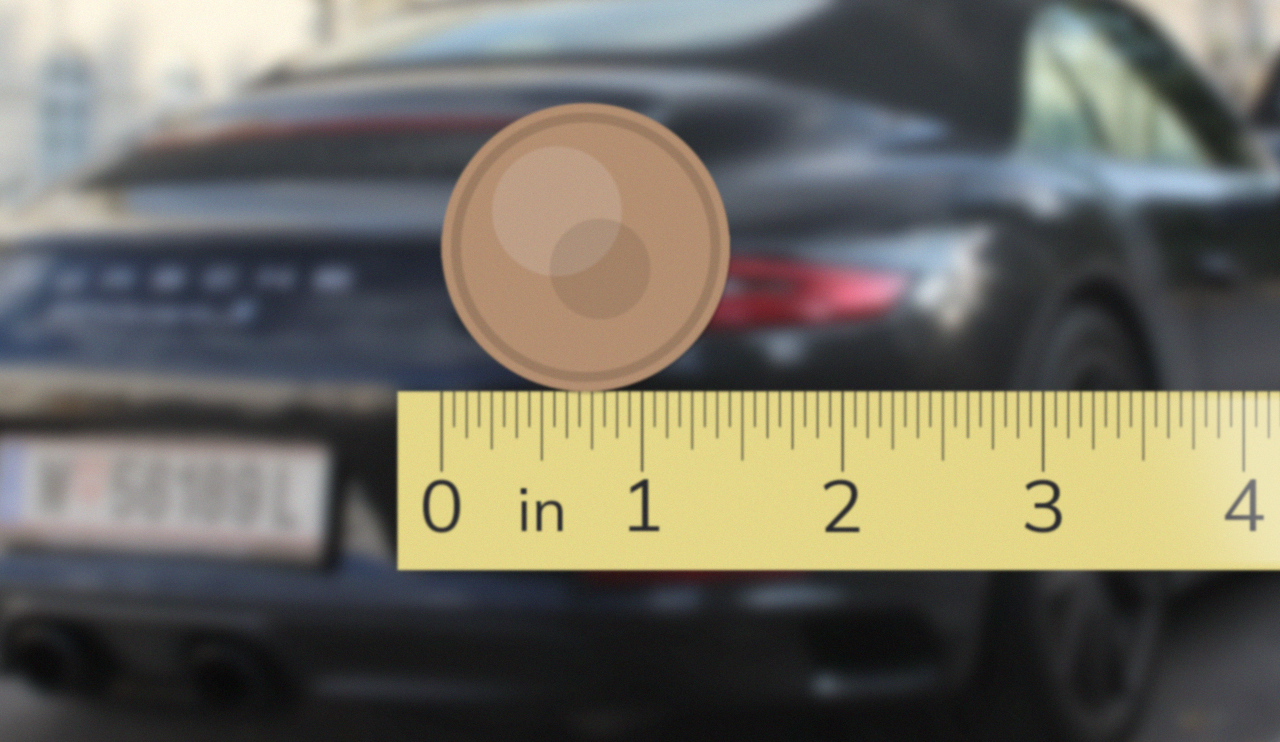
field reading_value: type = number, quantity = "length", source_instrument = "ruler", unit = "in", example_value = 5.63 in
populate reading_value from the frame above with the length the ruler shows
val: 1.4375 in
